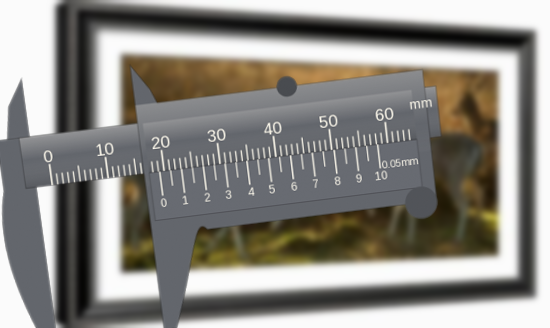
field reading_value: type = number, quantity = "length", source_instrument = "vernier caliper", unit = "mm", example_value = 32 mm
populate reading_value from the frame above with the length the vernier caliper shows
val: 19.2 mm
